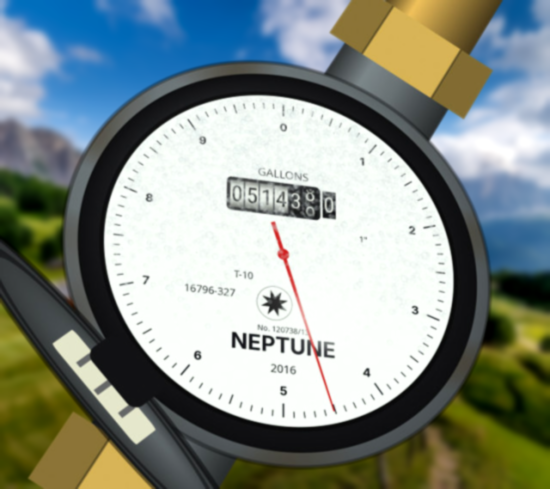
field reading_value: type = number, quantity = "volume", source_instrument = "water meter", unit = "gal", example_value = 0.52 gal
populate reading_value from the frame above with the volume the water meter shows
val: 514384.5 gal
